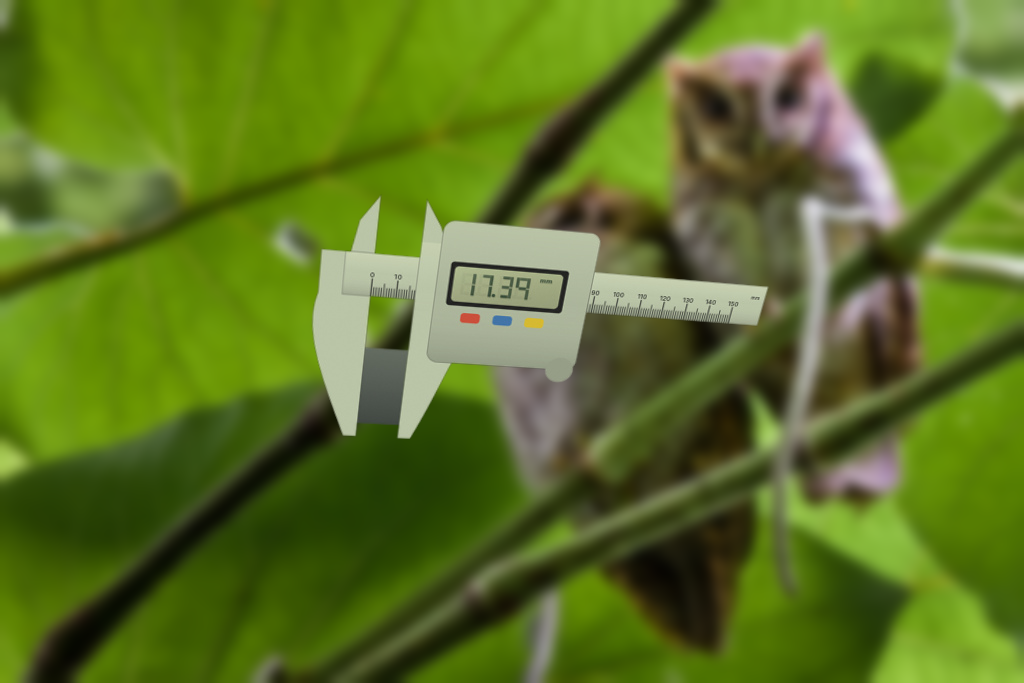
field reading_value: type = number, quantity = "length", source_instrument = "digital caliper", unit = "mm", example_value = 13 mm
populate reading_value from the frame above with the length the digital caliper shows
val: 17.39 mm
